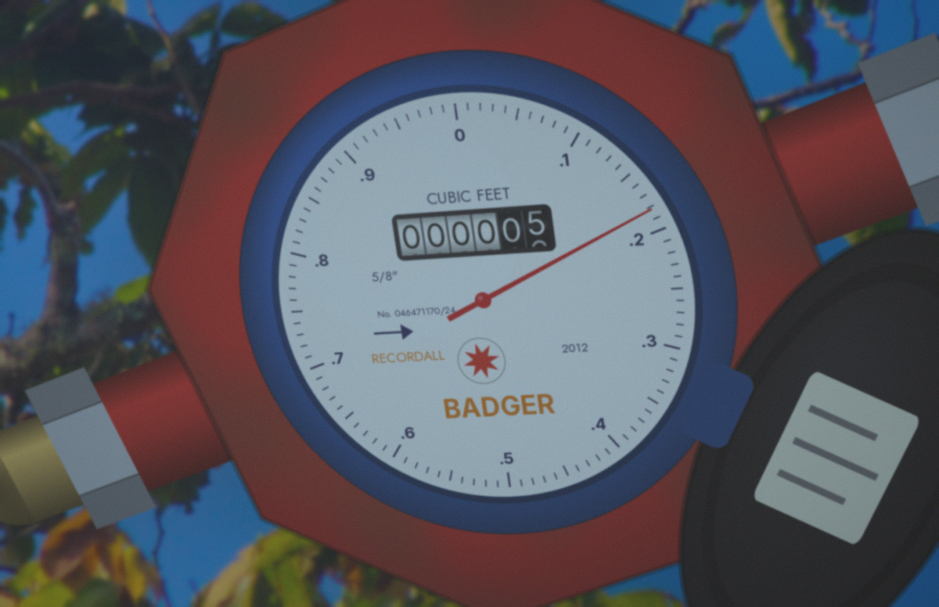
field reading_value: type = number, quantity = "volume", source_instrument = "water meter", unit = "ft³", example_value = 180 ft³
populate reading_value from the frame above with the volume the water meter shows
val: 5.18 ft³
